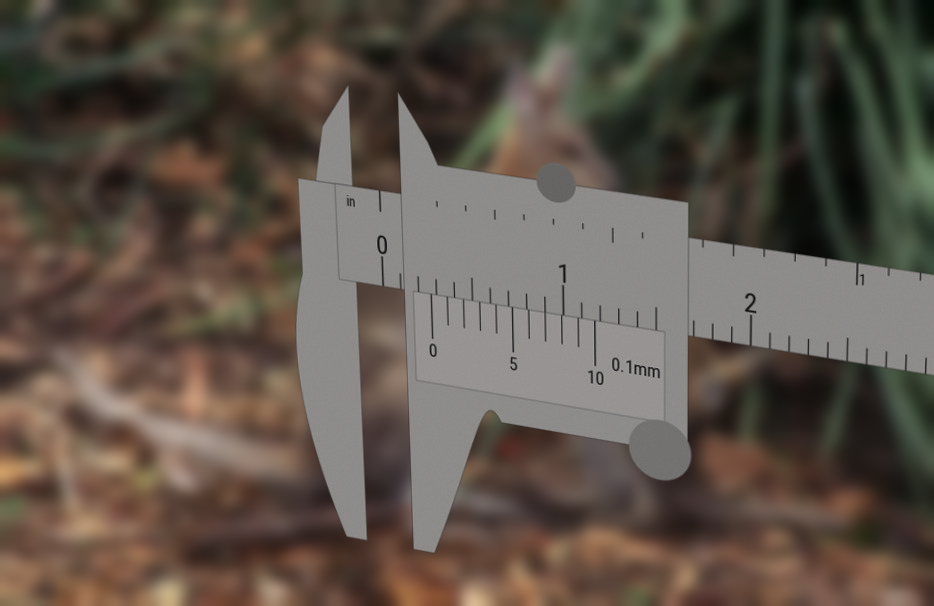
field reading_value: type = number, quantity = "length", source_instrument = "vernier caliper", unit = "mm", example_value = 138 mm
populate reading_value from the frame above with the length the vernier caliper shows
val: 2.7 mm
